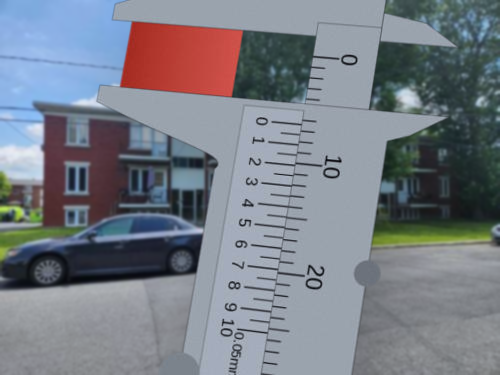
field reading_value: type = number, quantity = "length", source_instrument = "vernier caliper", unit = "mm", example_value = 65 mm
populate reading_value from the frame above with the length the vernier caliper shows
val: 6.4 mm
